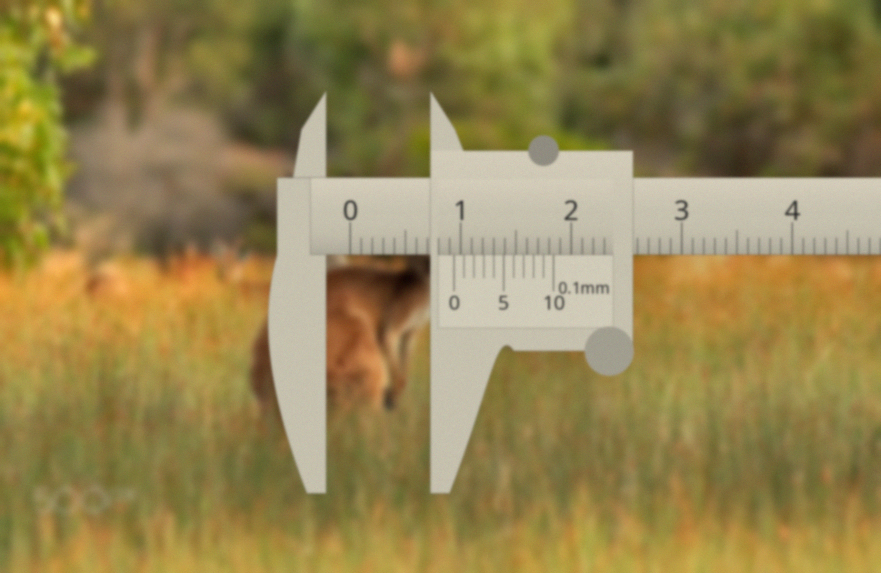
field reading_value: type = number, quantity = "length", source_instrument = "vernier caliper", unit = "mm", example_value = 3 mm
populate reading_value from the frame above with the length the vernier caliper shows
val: 9.4 mm
